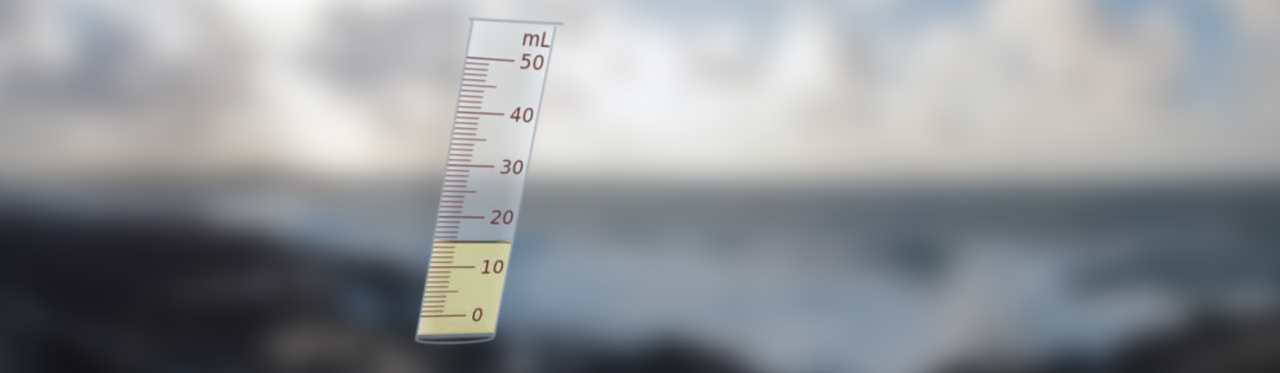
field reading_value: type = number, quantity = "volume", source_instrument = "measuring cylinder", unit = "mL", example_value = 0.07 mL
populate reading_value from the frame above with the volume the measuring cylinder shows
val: 15 mL
